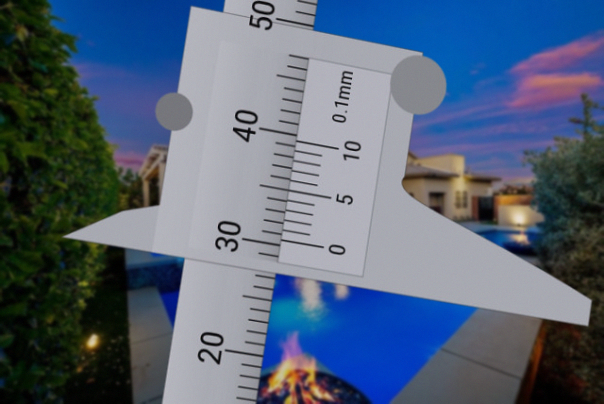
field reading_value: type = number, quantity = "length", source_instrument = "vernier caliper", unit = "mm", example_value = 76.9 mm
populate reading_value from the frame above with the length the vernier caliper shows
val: 30.5 mm
